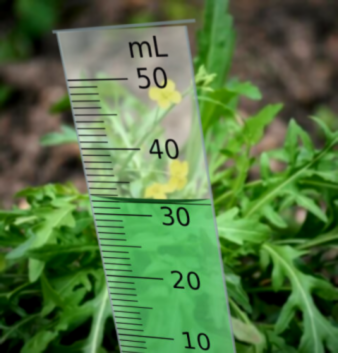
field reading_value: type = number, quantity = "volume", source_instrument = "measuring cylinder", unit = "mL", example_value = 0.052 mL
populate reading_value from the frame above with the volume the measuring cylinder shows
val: 32 mL
